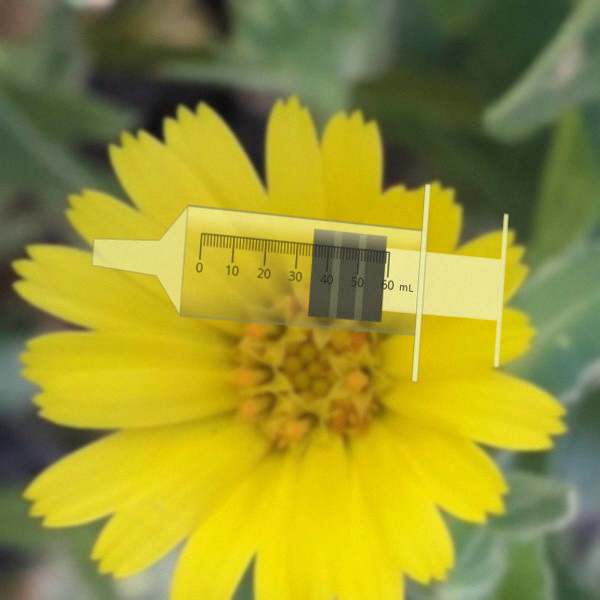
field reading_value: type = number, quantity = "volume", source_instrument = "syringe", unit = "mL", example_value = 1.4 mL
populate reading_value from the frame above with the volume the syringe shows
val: 35 mL
